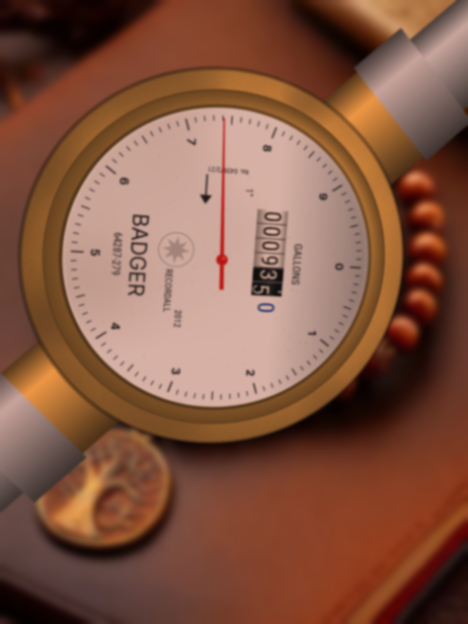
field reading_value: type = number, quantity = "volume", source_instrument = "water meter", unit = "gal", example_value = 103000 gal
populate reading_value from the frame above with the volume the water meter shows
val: 9347.4 gal
